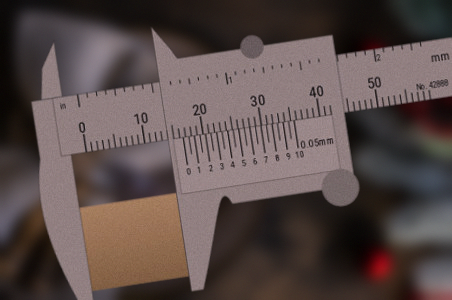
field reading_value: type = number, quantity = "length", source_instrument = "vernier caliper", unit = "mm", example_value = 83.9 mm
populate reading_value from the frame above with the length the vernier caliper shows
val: 16.6 mm
